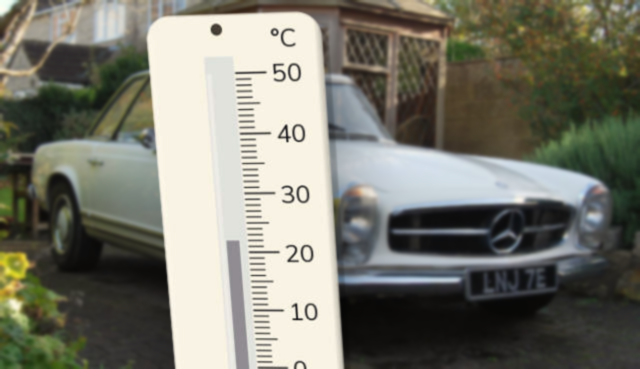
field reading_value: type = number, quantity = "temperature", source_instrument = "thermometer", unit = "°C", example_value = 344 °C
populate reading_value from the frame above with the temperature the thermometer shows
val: 22 °C
